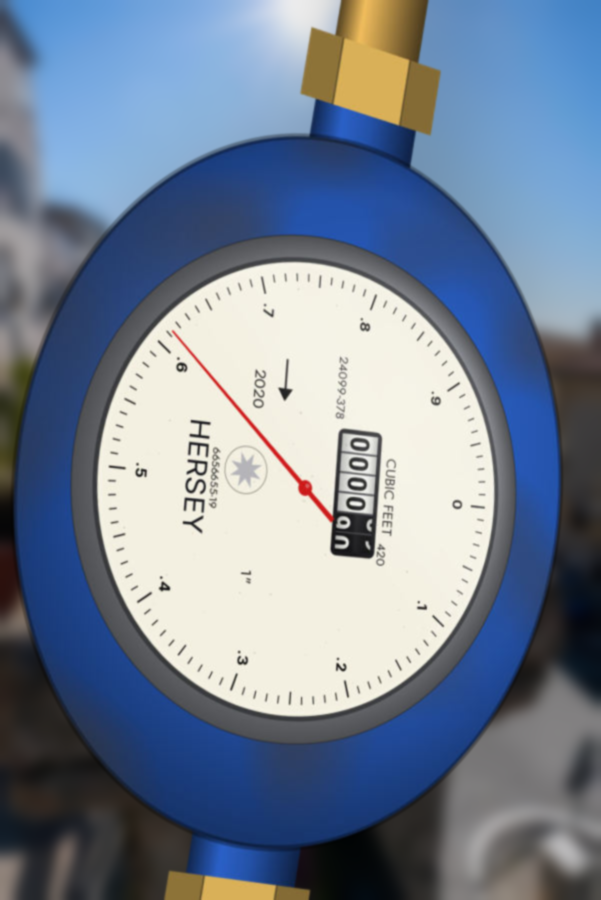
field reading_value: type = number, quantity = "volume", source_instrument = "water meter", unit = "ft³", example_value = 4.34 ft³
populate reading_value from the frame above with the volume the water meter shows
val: 89.61 ft³
